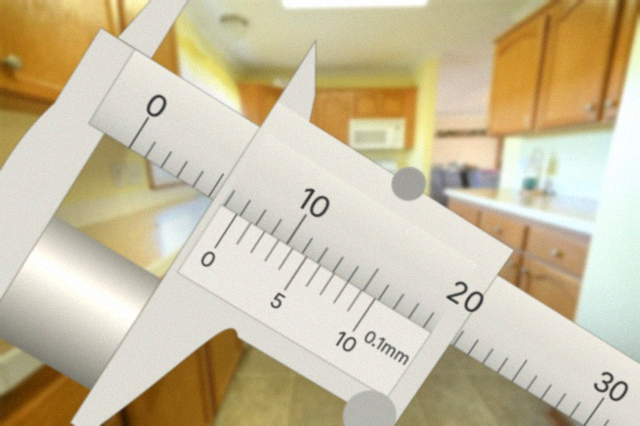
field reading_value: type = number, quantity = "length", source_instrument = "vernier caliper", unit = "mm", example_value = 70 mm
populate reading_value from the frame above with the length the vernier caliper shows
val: 6.8 mm
